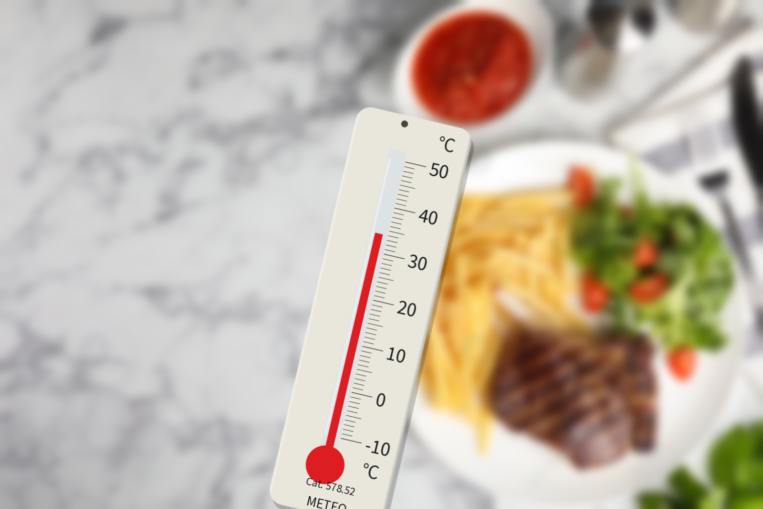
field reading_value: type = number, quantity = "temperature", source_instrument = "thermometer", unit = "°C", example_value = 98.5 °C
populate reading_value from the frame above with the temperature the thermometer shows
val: 34 °C
